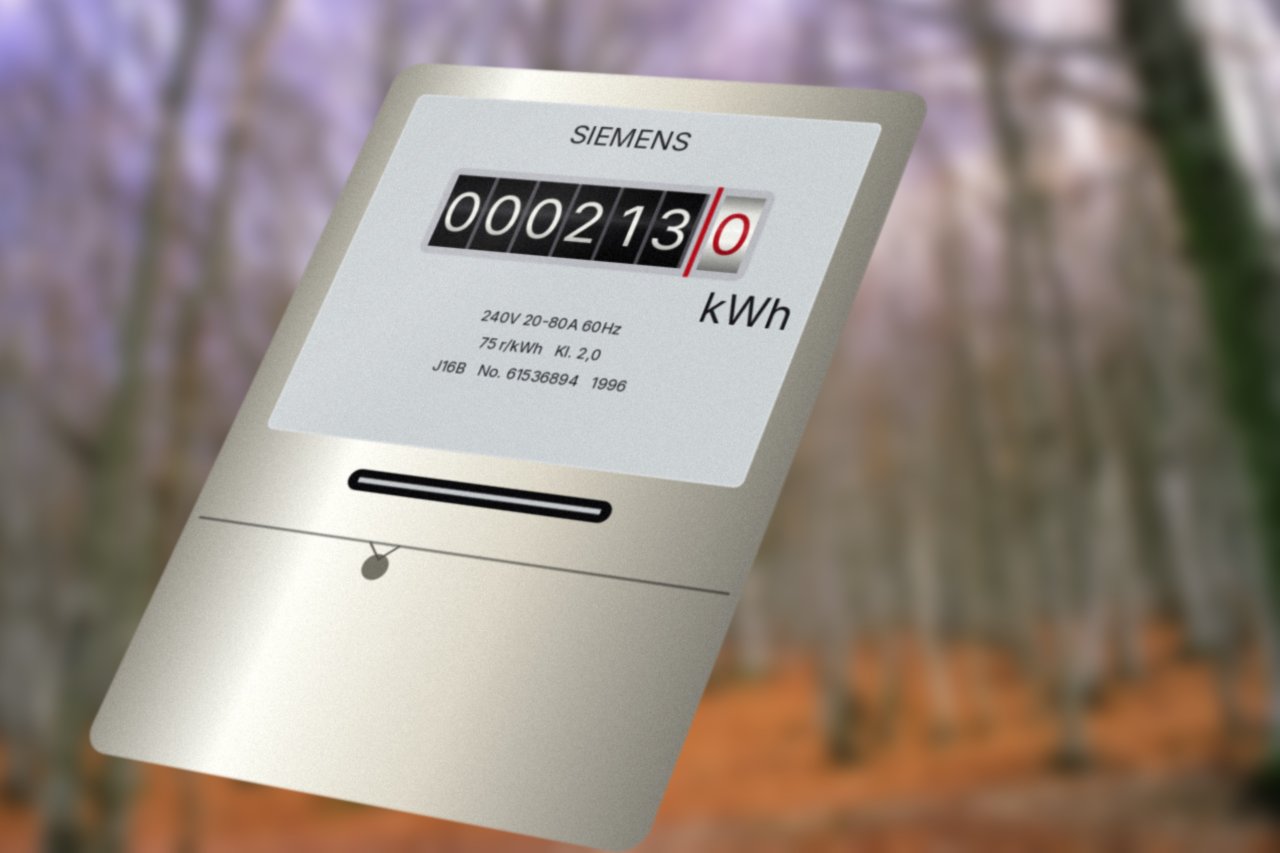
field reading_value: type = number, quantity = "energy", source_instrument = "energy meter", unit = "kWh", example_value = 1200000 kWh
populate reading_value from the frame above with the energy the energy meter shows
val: 213.0 kWh
